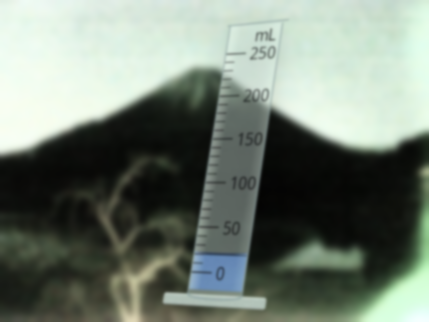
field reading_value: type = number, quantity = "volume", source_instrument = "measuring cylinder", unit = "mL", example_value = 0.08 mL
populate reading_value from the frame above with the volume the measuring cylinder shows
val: 20 mL
